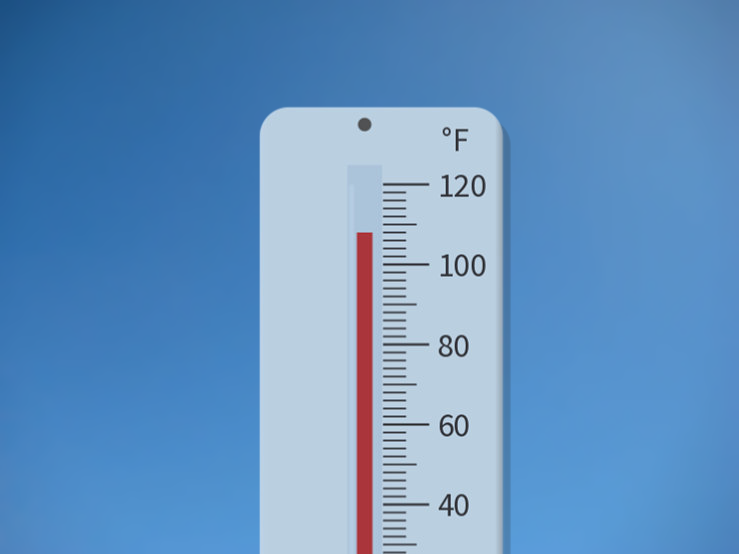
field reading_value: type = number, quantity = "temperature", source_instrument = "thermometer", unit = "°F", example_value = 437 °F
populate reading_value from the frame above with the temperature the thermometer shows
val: 108 °F
